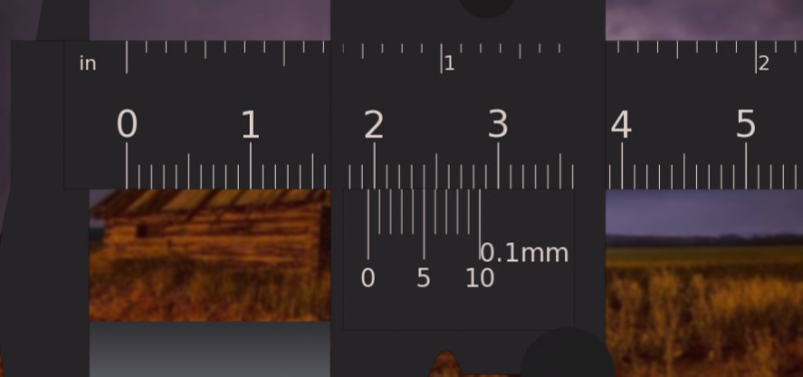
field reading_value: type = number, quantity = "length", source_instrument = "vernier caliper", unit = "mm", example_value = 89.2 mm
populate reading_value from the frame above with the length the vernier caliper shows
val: 19.5 mm
